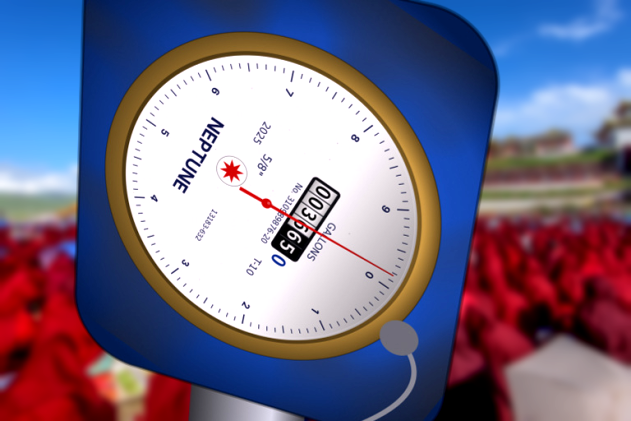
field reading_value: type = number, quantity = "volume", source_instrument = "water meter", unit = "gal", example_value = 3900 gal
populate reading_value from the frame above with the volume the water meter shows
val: 36649.8 gal
